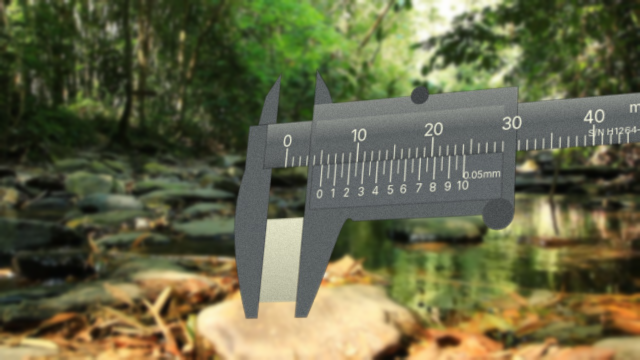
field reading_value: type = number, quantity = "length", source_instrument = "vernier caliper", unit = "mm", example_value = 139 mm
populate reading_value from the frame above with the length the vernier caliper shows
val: 5.2 mm
